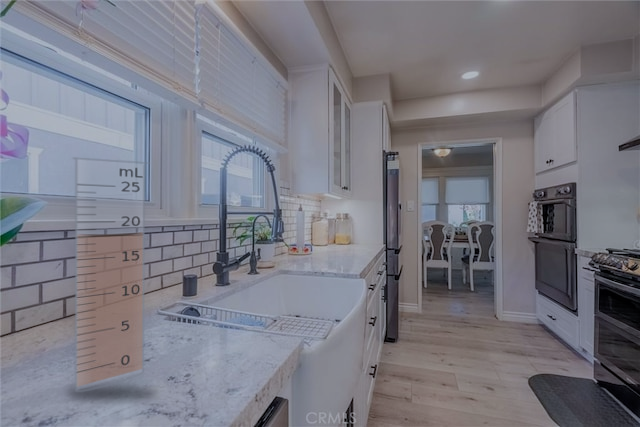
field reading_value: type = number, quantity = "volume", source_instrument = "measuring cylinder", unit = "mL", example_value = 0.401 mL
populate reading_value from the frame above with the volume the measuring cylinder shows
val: 18 mL
